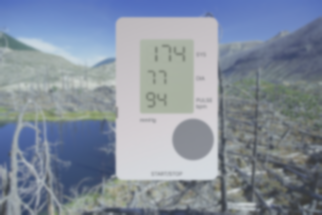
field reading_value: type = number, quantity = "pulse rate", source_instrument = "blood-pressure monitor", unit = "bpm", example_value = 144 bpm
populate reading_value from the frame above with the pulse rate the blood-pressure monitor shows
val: 94 bpm
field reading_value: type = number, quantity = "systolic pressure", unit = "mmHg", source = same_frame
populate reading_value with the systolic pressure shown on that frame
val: 174 mmHg
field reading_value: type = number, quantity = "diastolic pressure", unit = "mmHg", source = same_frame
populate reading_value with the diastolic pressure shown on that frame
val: 77 mmHg
